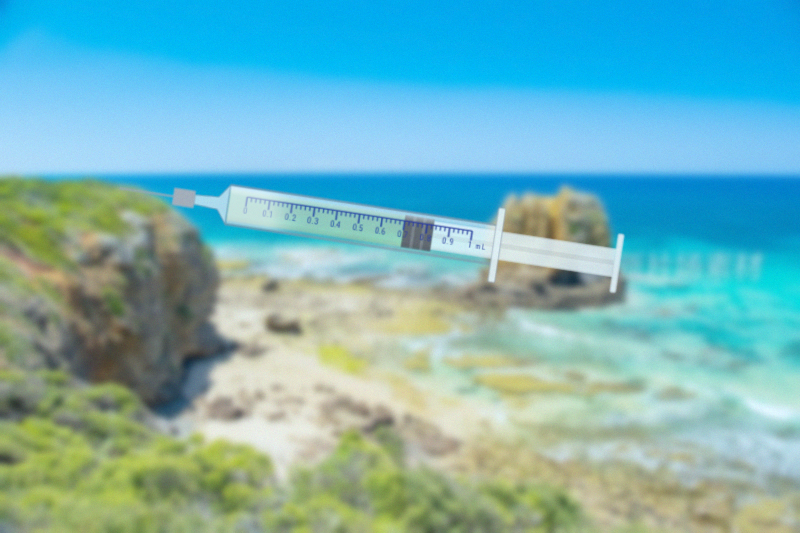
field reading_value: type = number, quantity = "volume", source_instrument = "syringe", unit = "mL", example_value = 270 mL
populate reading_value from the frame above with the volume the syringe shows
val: 0.7 mL
